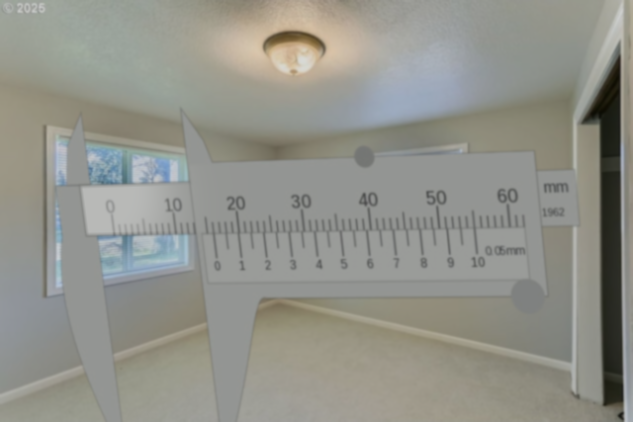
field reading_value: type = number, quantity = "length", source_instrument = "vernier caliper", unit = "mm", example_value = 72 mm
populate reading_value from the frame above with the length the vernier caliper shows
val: 16.0 mm
